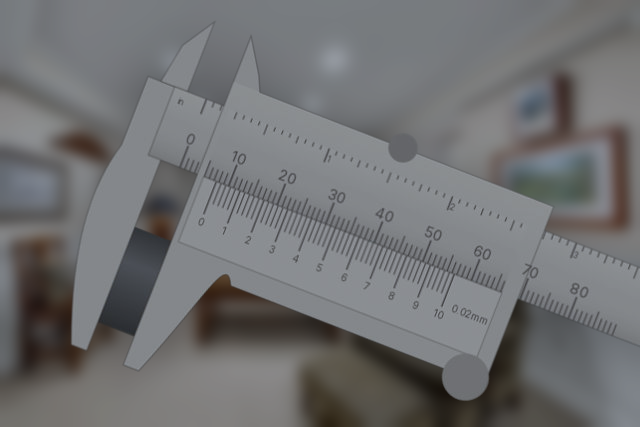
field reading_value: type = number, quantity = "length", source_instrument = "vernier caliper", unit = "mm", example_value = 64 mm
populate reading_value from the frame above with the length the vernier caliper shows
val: 7.5 mm
